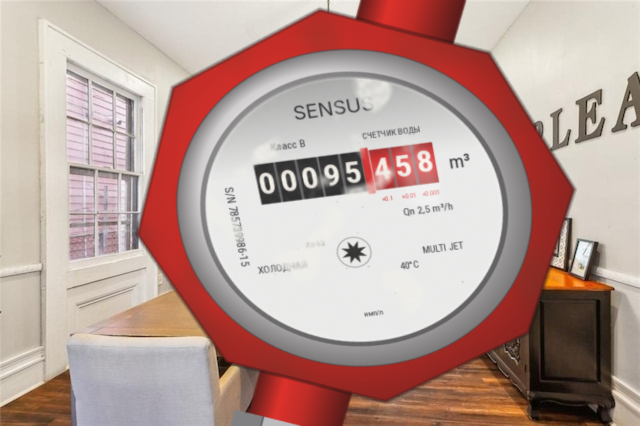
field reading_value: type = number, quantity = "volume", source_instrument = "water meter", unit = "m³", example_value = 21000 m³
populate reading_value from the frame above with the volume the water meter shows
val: 95.458 m³
